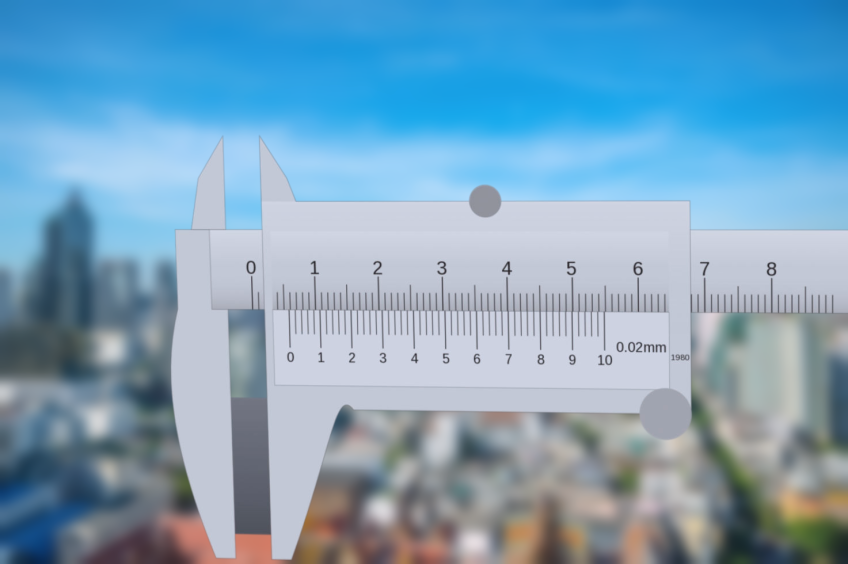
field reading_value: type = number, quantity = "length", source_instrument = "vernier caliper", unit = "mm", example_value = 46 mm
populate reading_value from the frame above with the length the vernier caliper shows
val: 5.8 mm
